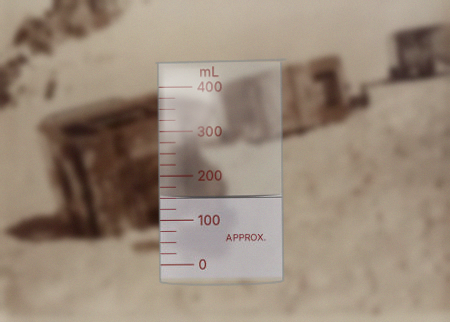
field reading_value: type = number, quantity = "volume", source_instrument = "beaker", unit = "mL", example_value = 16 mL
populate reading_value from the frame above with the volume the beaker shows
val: 150 mL
